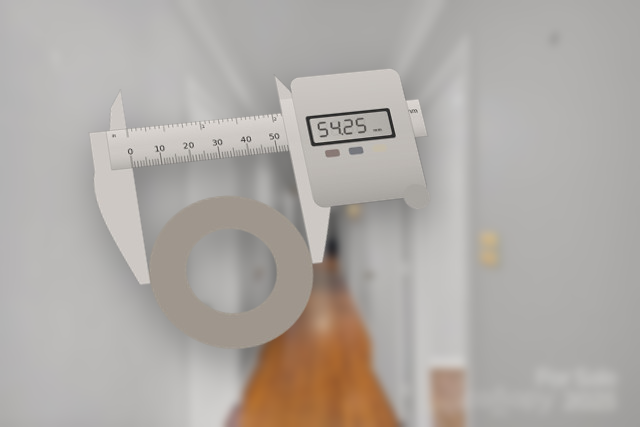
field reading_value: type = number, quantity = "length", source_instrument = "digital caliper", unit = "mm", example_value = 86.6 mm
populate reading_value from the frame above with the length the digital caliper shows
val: 54.25 mm
